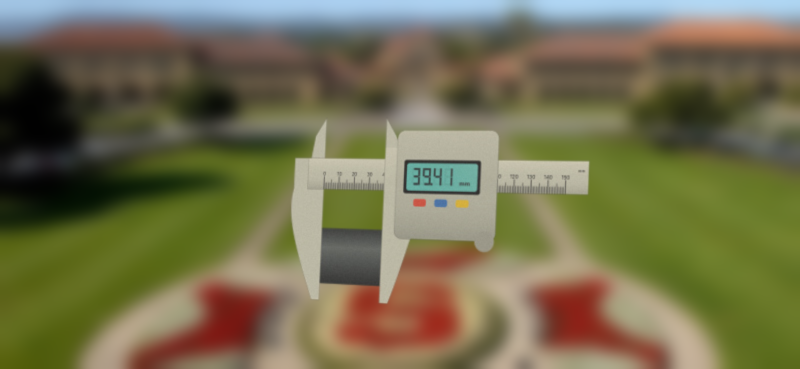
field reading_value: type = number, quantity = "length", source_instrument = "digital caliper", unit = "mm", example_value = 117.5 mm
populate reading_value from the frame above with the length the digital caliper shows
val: 39.41 mm
